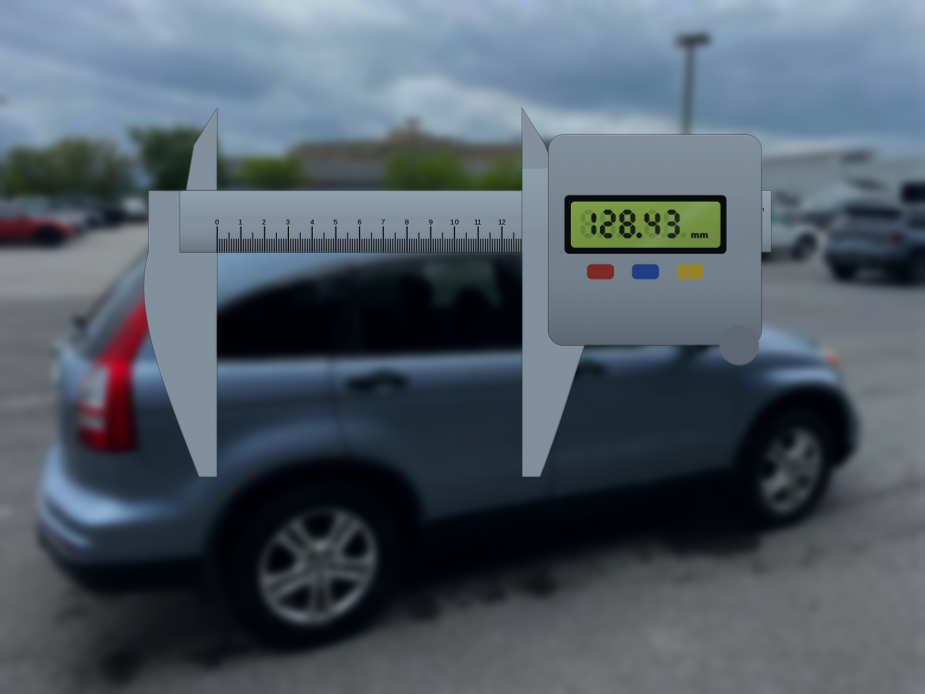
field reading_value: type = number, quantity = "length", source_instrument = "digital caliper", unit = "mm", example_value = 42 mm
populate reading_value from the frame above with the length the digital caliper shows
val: 128.43 mm
